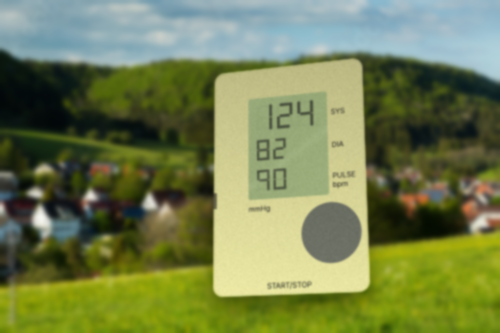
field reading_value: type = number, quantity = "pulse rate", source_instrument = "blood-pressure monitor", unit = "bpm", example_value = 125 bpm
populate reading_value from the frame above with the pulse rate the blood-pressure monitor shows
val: 90 bpm
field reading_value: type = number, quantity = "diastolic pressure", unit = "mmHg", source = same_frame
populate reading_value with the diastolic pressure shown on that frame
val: 82 mmHg
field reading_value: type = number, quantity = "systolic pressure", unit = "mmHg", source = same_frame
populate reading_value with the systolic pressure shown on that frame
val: 124 mmHg
